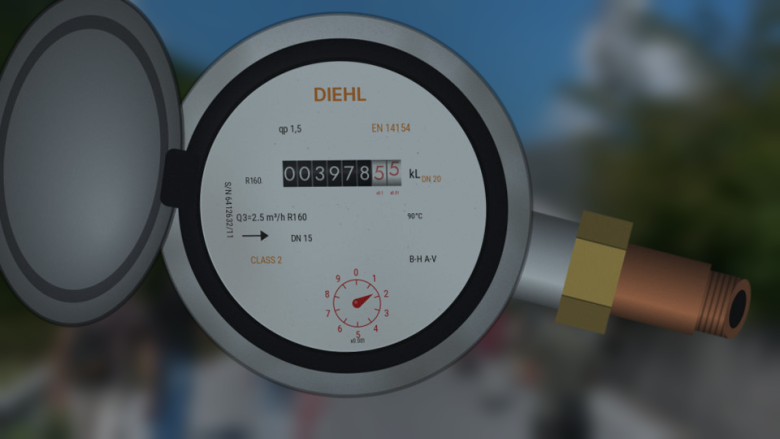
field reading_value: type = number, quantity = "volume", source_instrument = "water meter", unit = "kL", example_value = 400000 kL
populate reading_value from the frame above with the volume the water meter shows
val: 3978.551 kL
